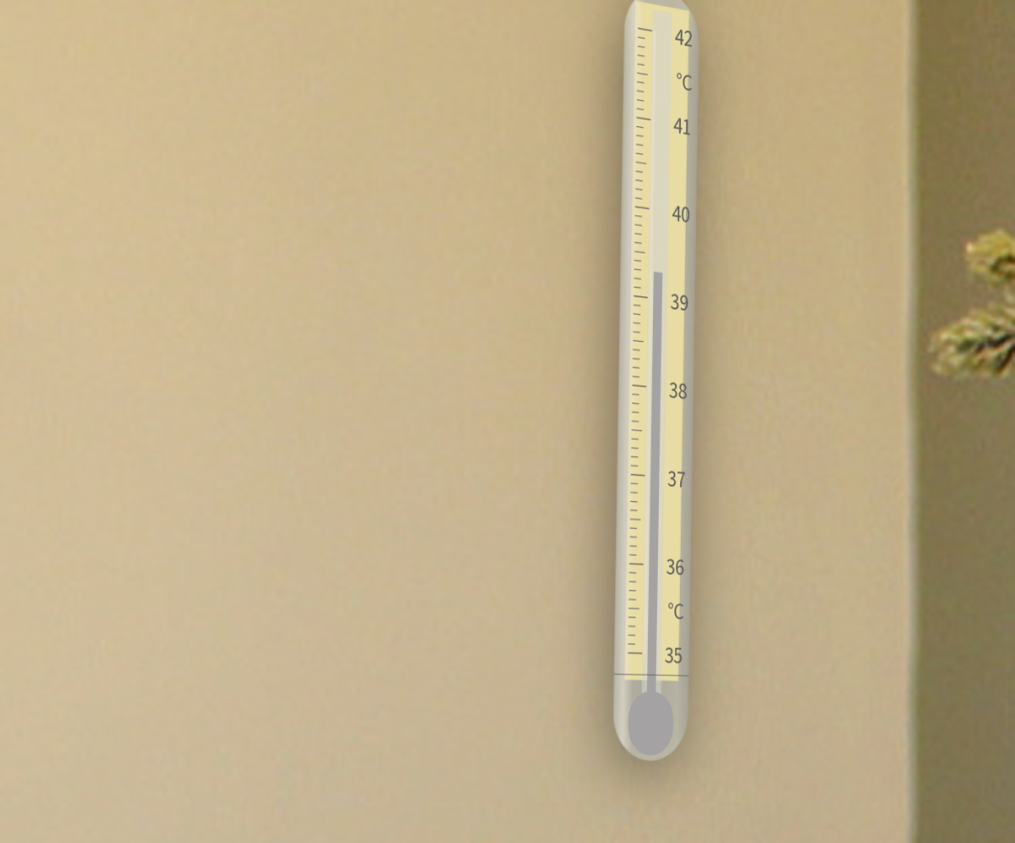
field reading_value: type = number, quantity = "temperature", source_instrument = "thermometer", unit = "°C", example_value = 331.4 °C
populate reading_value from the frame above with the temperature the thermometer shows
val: 39.3 °C
